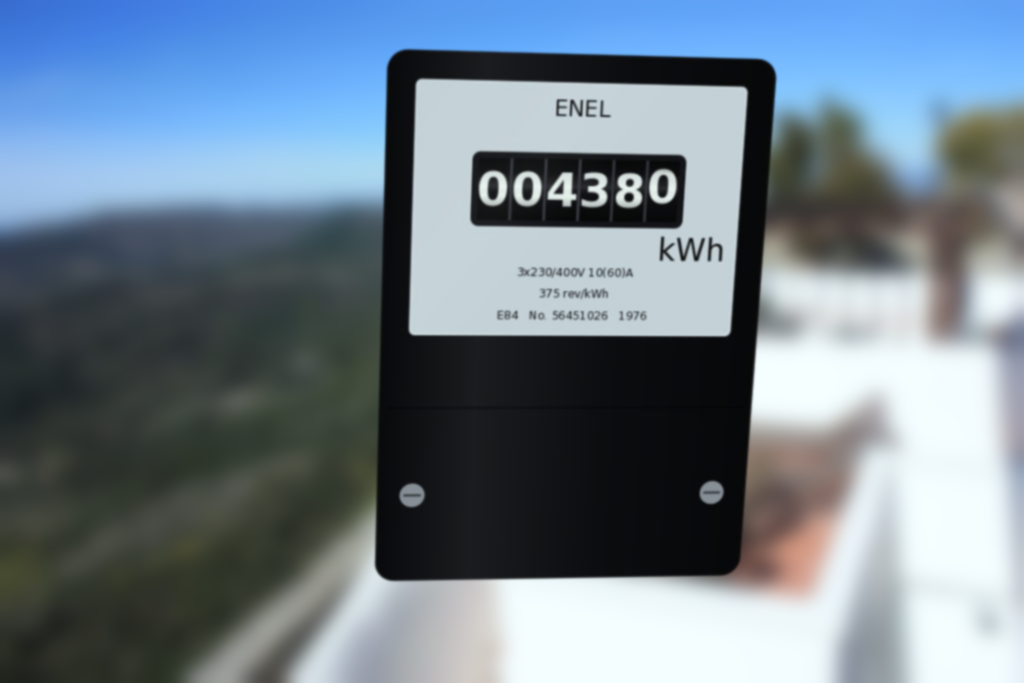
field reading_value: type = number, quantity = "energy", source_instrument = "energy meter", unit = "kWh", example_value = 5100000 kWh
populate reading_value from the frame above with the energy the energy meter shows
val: 4380 kWh
